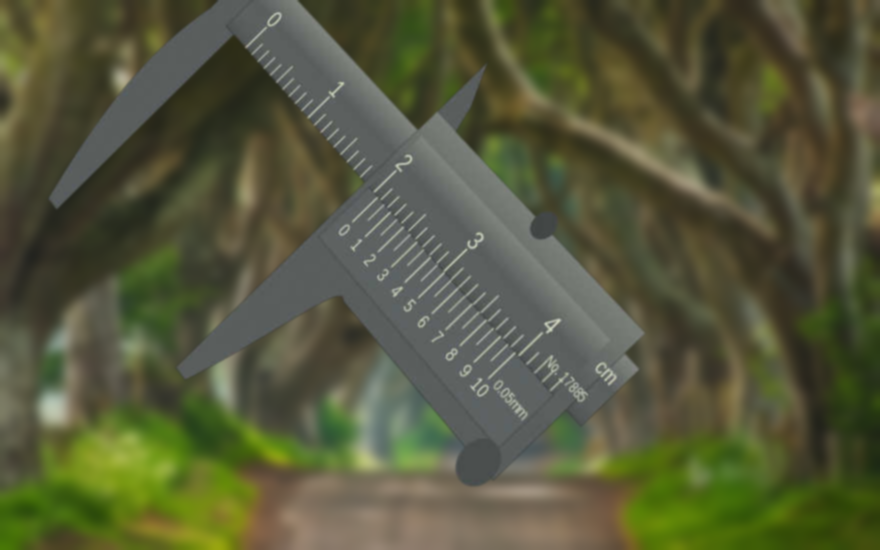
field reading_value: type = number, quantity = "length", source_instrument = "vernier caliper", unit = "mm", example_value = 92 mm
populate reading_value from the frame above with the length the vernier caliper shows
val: 20.6 mm
